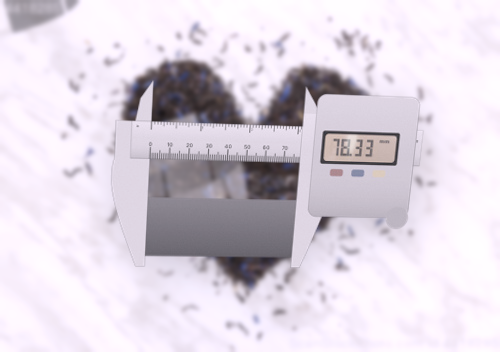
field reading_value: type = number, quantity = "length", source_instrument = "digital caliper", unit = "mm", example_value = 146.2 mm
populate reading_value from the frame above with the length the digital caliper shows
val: 78.33 mm
